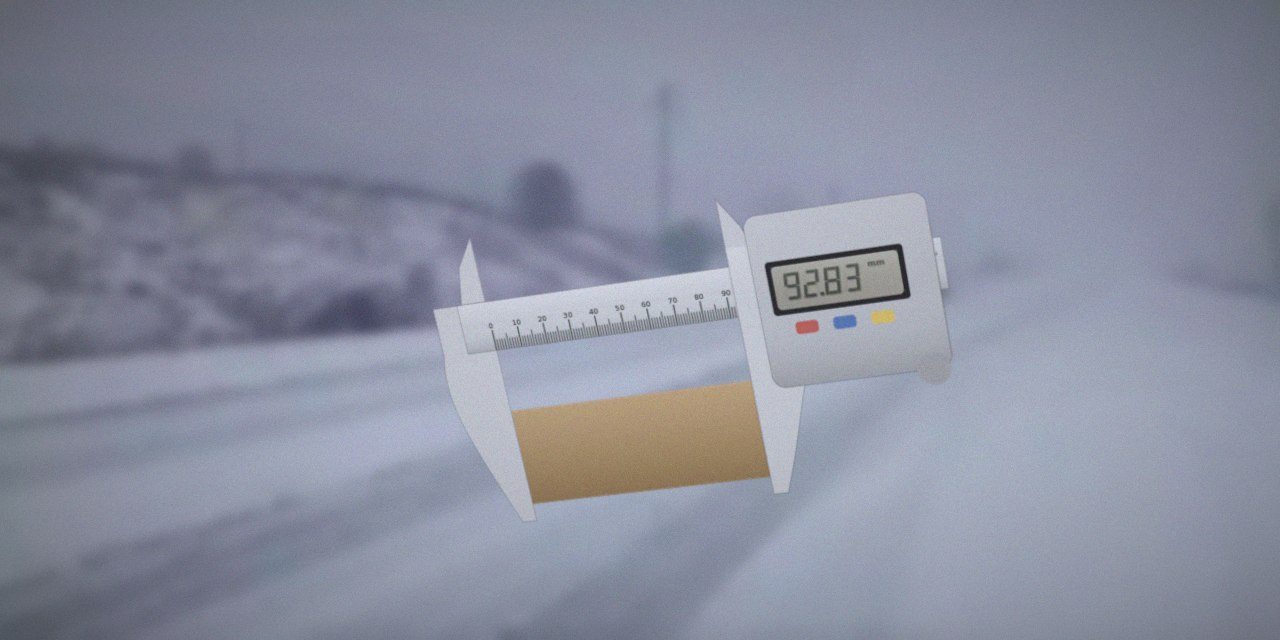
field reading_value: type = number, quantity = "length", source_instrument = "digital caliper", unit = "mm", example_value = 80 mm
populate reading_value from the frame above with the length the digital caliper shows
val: 92.83 mm
